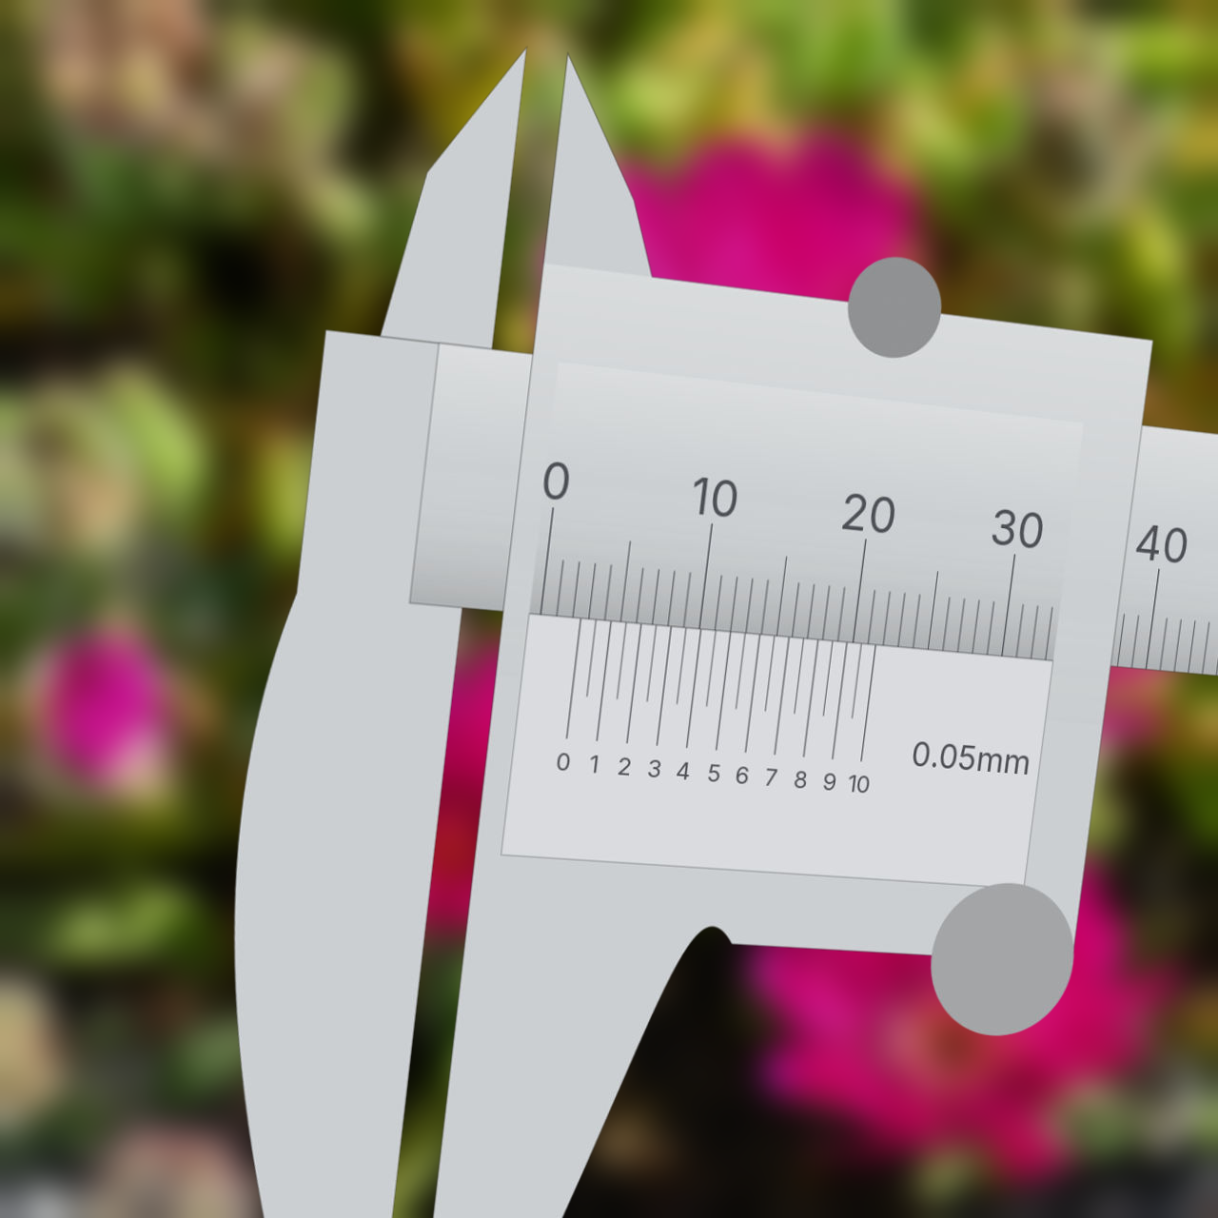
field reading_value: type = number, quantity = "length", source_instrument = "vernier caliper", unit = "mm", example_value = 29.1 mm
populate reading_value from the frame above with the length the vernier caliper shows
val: 2.5 mm
